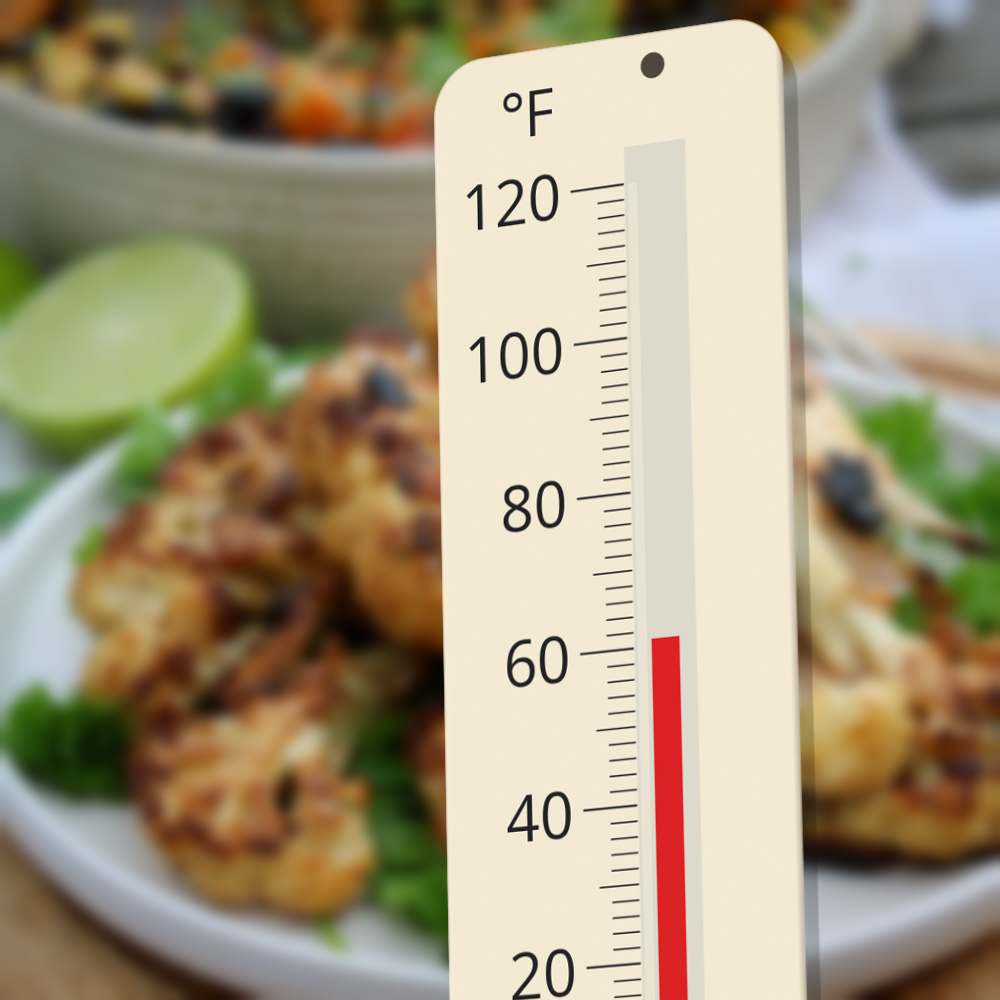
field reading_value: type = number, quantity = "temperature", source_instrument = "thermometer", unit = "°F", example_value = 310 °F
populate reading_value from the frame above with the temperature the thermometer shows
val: 61 °F
